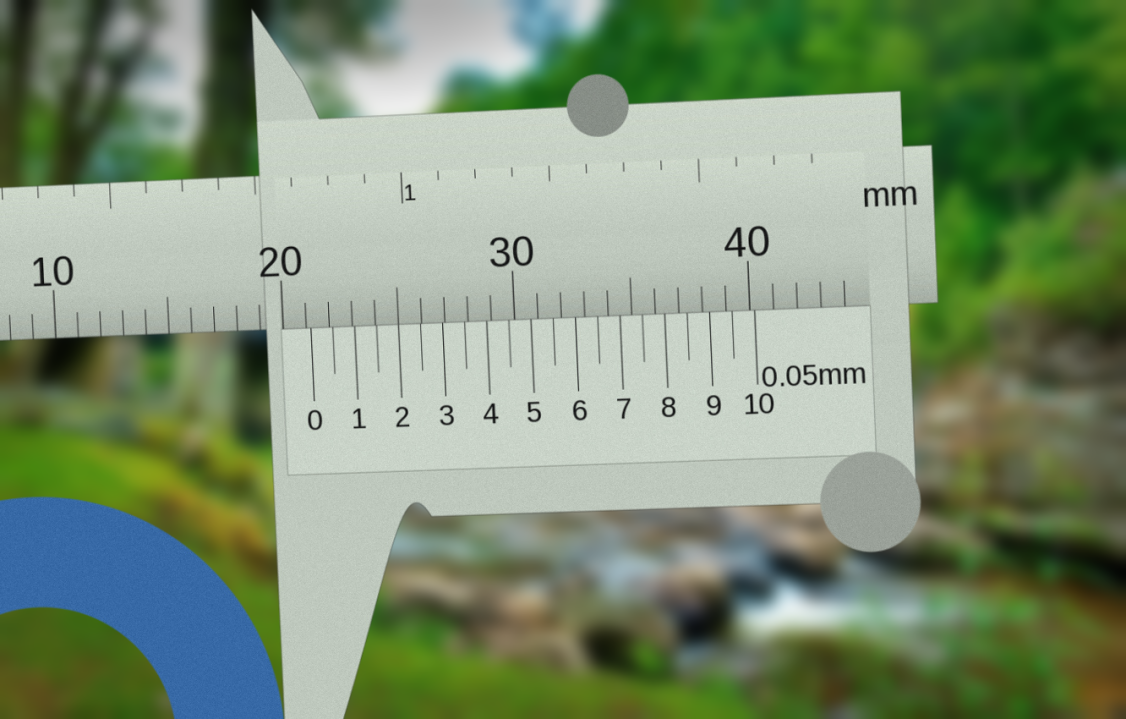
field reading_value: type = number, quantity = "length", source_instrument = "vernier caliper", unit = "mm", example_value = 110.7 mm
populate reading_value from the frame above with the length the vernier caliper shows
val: 21.20 mm
